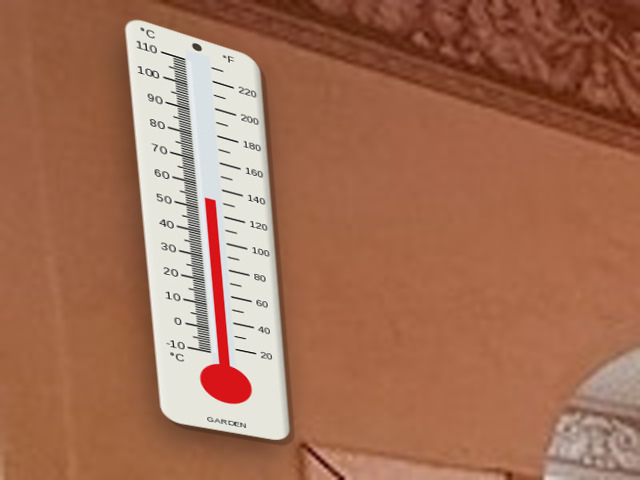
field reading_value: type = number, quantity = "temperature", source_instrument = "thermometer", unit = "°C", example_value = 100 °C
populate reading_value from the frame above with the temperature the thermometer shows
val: 55 °C
